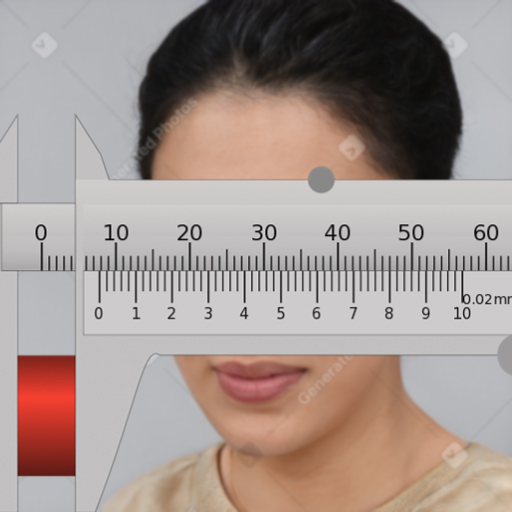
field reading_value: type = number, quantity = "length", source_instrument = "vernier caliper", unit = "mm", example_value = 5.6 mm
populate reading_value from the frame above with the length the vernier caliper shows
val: 7.8 mm
